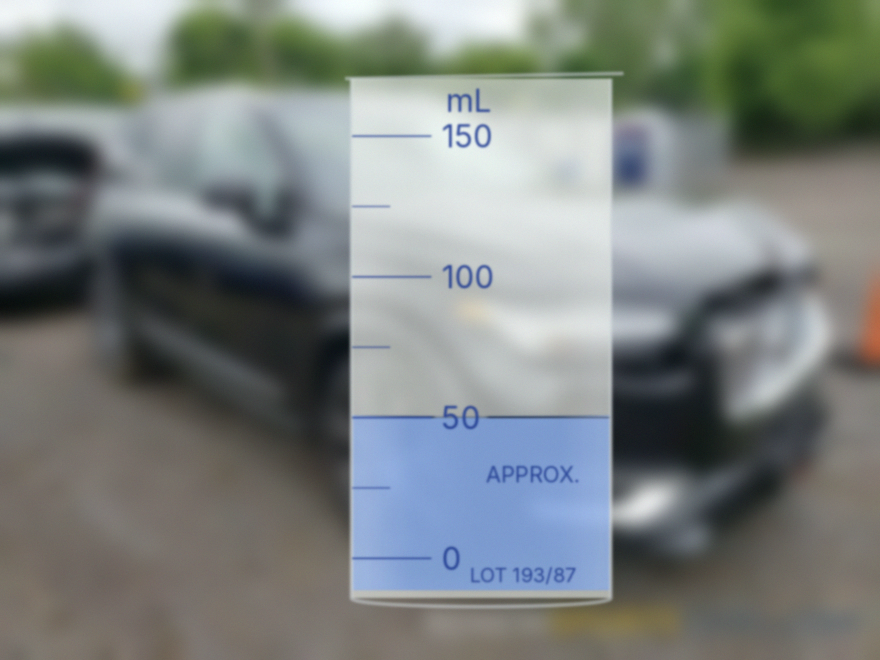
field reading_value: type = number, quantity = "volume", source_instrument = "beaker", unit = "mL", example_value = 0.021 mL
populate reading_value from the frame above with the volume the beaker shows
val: 50 mL
